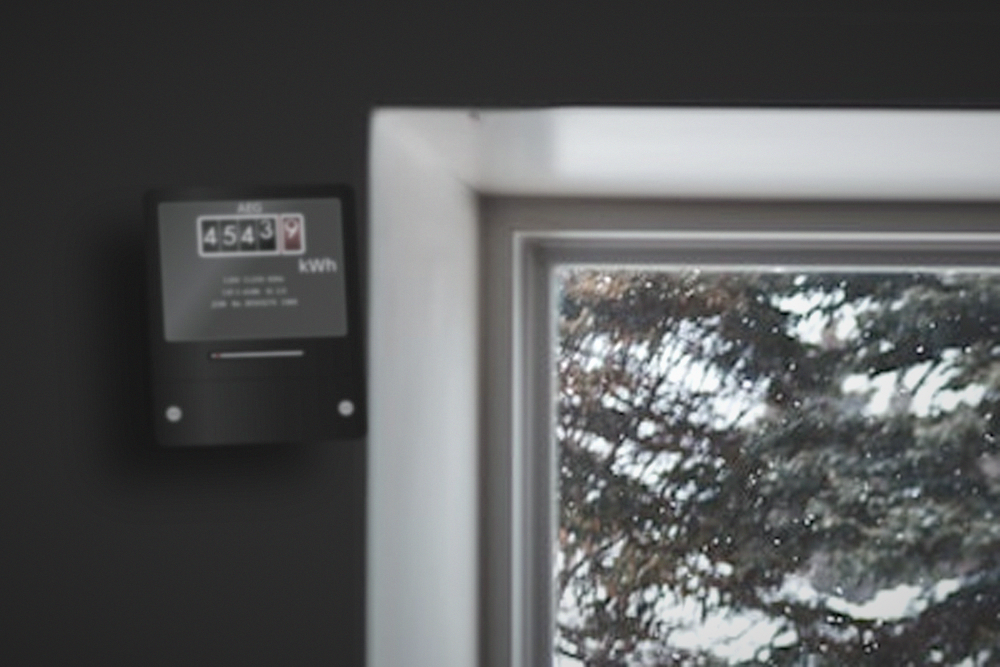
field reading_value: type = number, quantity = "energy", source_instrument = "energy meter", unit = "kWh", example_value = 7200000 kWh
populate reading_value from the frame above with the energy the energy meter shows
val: 4543.9 kWh
